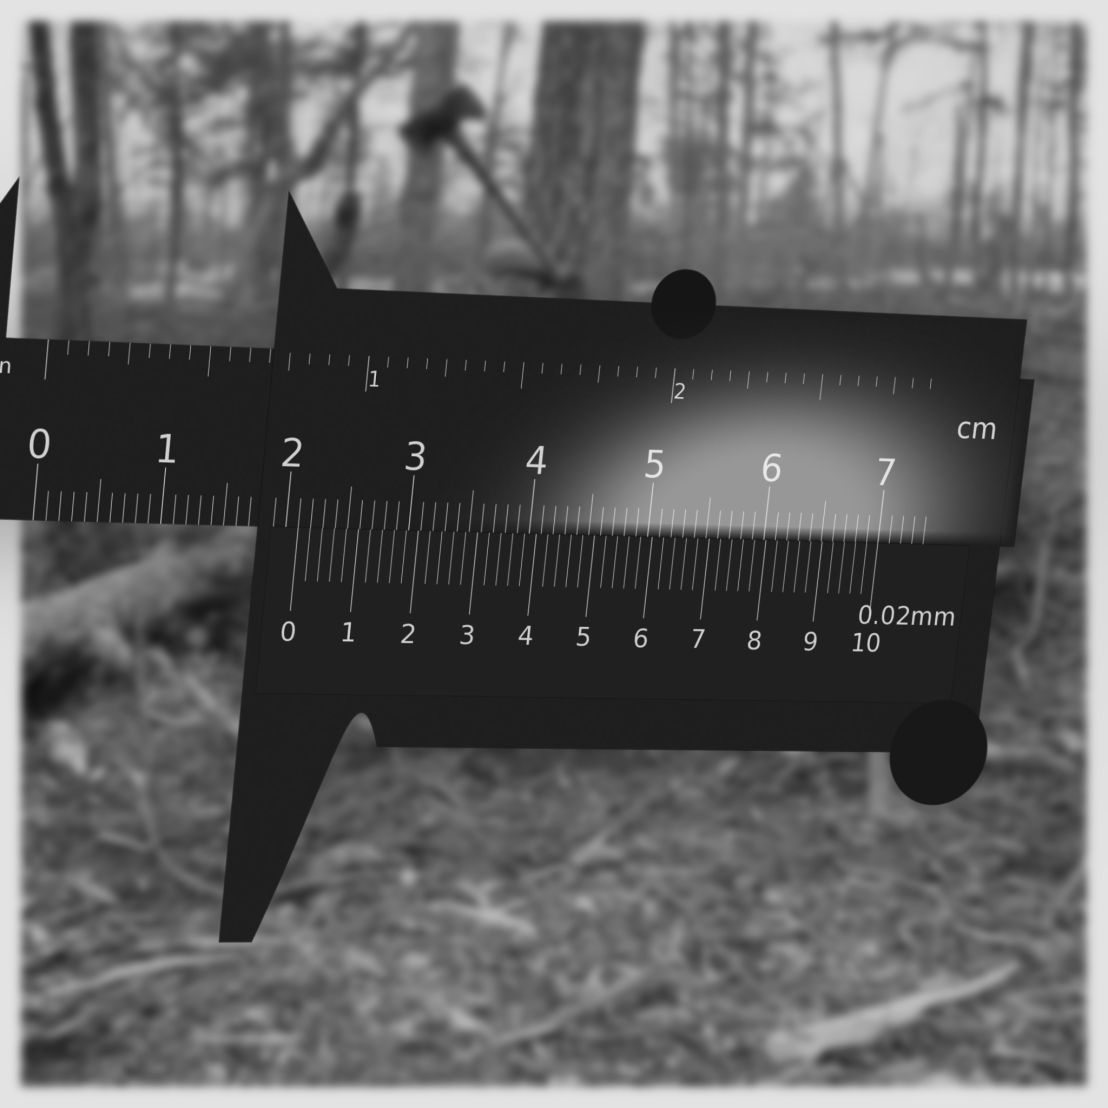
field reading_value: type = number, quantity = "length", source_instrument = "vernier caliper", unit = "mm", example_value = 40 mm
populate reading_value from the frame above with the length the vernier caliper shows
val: 21.0 mm
